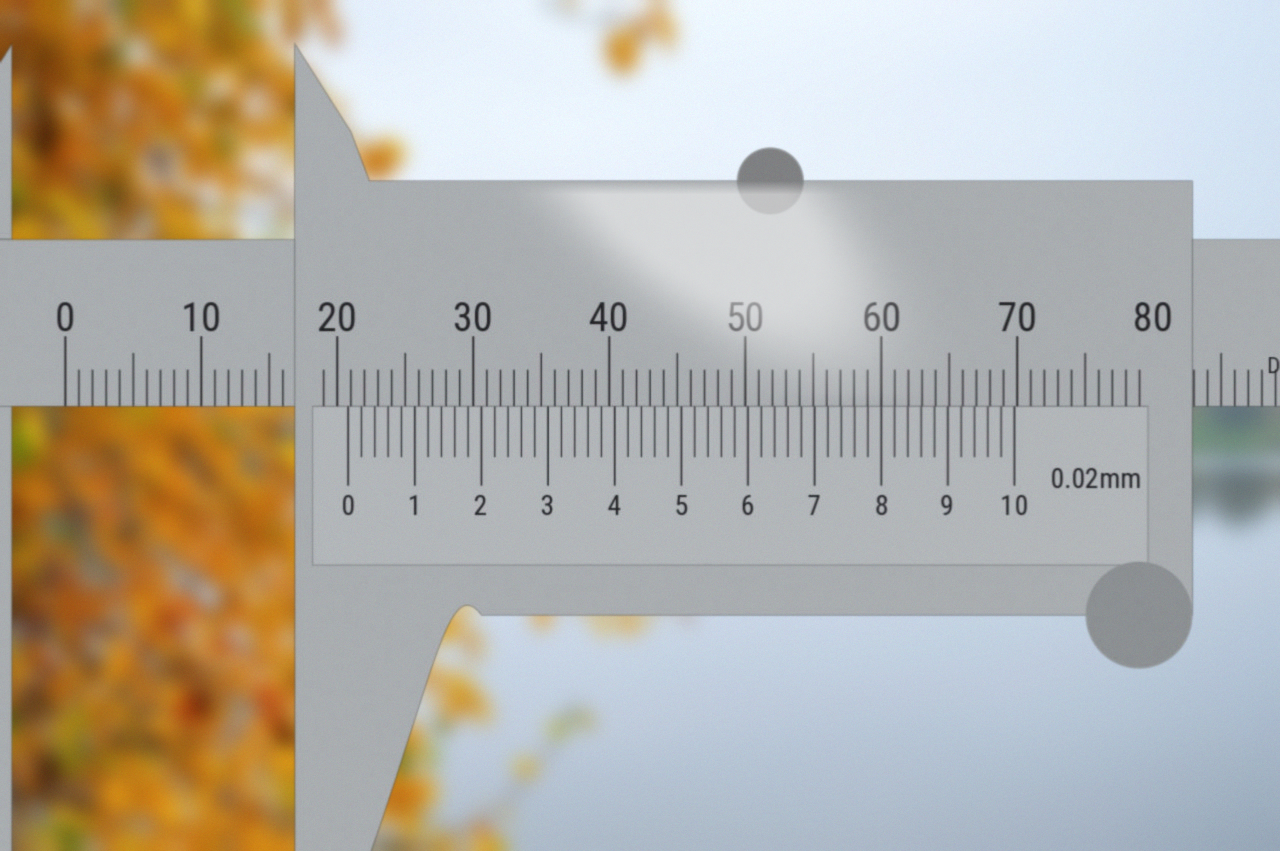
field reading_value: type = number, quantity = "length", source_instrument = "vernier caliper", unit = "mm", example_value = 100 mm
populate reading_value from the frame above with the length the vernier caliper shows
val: 20.8 mm
